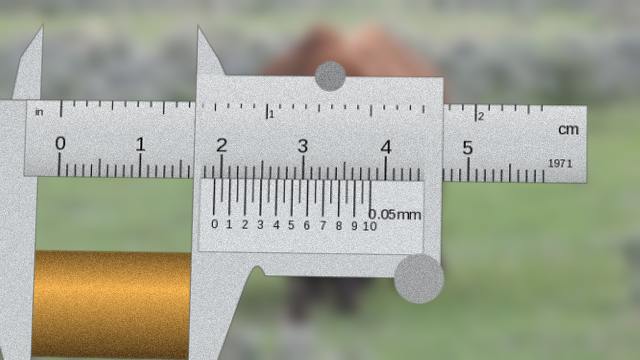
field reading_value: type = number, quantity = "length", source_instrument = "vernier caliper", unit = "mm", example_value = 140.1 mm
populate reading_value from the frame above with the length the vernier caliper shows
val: 19.2 mm
